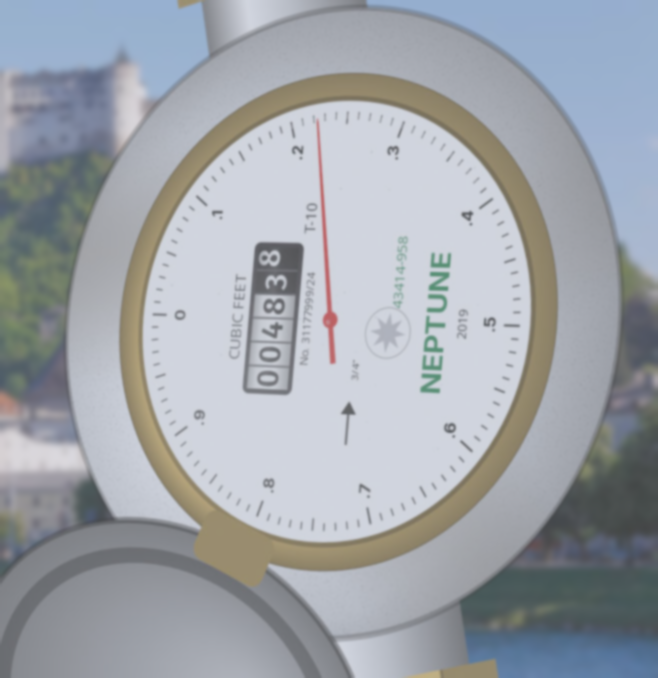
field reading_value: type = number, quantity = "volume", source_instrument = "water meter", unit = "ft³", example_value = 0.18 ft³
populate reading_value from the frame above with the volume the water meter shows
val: 4838.22 ft³
